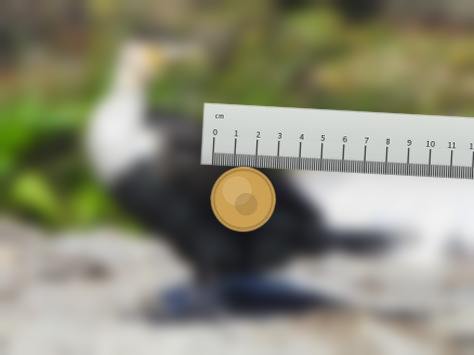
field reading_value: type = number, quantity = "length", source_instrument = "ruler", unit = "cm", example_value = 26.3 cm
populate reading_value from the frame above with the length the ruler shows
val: 3 cm
